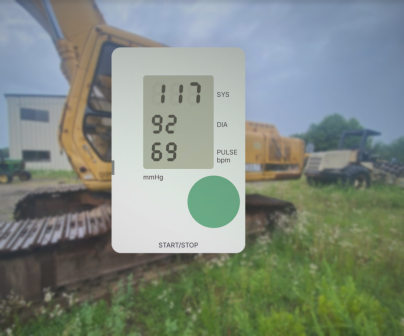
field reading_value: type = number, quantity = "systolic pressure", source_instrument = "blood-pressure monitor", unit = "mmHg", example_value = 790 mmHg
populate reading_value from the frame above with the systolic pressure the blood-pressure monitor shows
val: 117 mmHg
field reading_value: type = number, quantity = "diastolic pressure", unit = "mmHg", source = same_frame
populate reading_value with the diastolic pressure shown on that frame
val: 92 mmHg
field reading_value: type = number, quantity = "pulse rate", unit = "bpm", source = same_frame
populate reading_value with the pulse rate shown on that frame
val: 69 bpm
